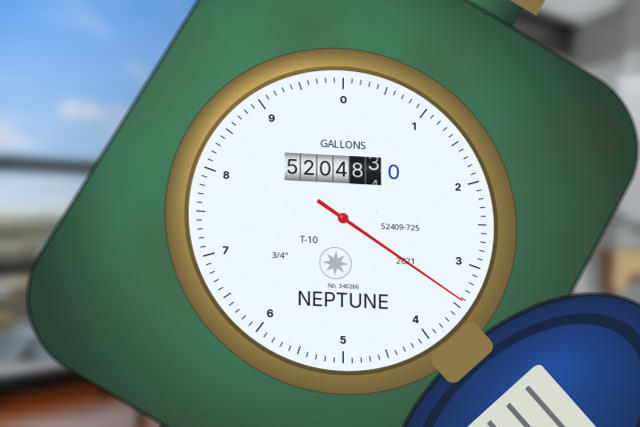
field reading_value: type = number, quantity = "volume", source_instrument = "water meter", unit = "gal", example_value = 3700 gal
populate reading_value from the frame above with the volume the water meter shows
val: 5204833.4 gal
